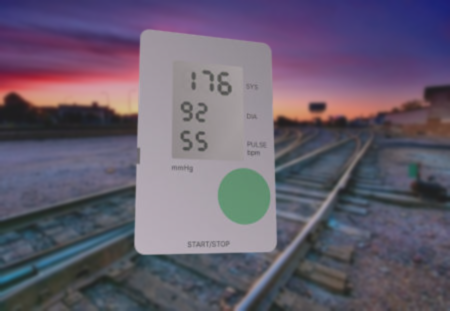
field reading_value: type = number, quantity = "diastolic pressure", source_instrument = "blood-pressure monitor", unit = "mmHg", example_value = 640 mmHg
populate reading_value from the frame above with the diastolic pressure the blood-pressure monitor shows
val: 92 mmHg
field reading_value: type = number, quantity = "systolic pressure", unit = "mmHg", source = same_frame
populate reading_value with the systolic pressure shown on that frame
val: 176 mmHg
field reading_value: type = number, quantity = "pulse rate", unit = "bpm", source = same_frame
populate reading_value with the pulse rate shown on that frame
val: 55 bpm
